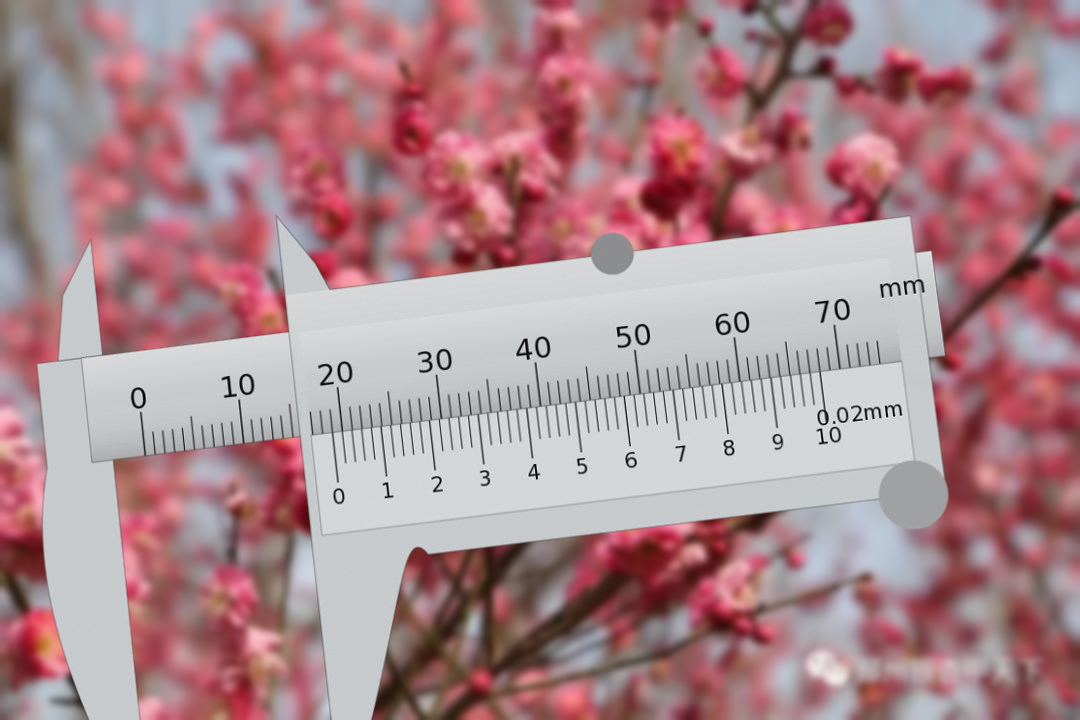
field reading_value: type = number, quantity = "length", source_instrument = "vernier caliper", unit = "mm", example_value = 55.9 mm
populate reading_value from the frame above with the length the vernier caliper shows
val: 19.0 mm
